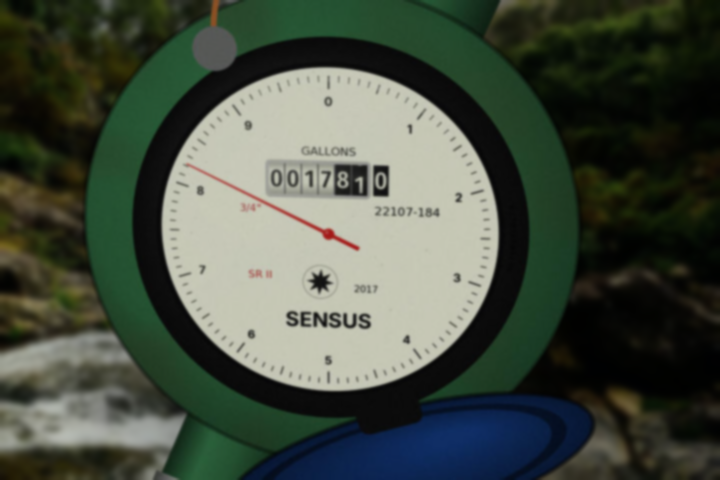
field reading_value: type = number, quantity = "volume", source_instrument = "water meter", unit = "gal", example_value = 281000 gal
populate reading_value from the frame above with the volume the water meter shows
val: 17808.2 gal
